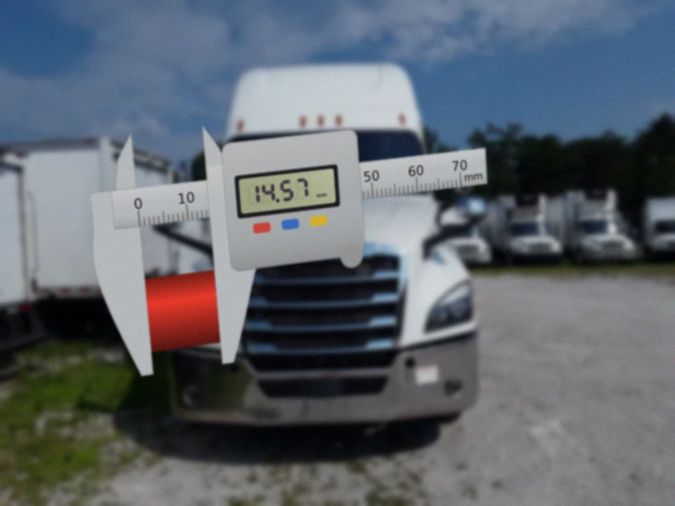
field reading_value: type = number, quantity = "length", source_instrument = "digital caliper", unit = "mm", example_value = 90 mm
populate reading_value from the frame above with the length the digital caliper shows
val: 14.57 mm
